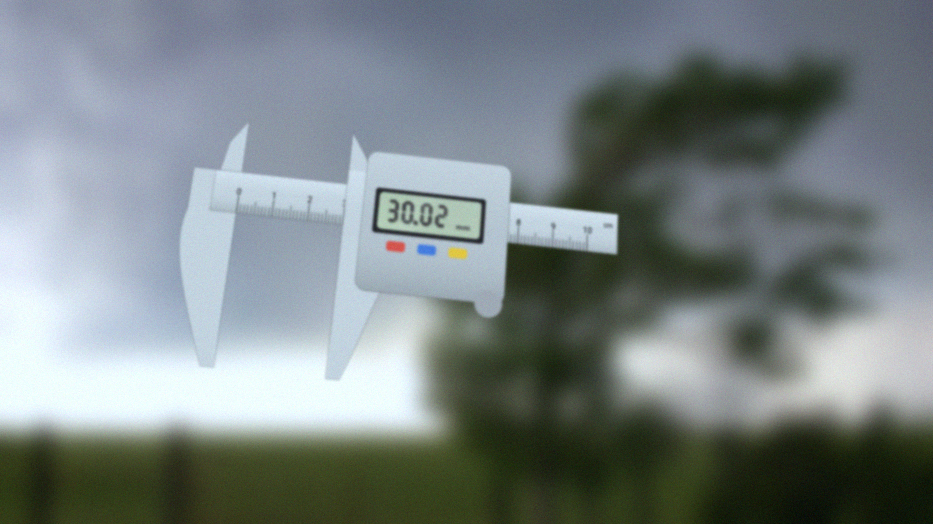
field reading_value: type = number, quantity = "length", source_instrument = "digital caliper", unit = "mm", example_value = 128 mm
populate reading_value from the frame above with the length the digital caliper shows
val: 30.02 mm
